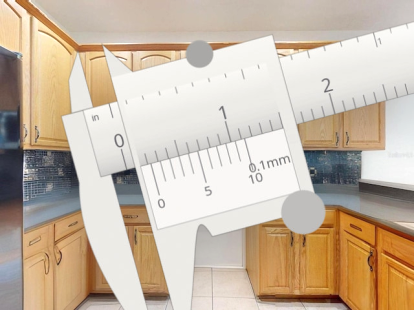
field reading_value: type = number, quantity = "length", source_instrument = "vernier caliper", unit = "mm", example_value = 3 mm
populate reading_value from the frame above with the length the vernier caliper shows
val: 2.3 mm
